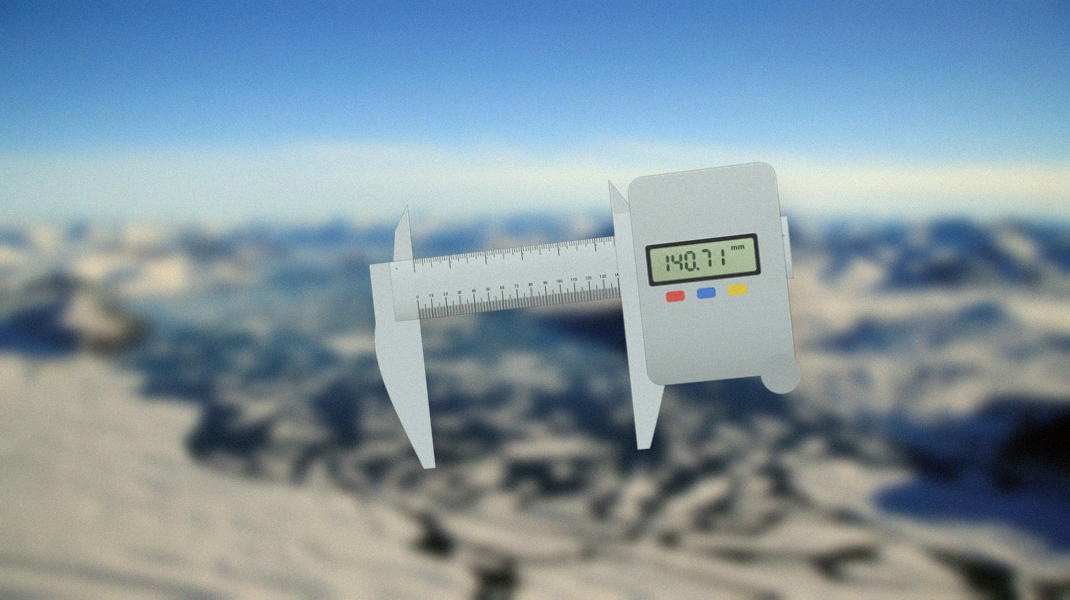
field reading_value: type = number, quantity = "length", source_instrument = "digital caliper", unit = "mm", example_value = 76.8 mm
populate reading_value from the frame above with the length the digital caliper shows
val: 140.71 mm
